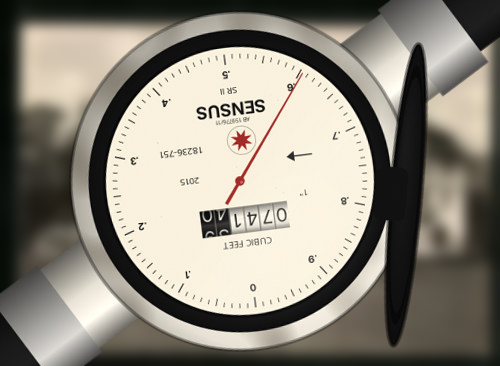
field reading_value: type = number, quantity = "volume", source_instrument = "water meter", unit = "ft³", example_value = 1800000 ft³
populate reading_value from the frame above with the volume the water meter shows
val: 74139.60 ft³
